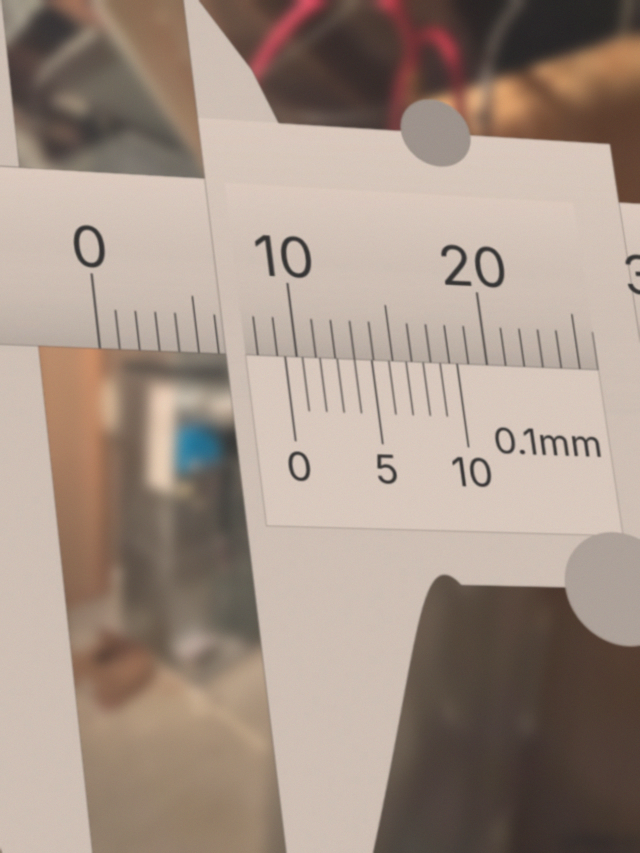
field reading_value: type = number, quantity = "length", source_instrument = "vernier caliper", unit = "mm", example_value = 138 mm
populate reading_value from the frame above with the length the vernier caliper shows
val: 9.4 mm
